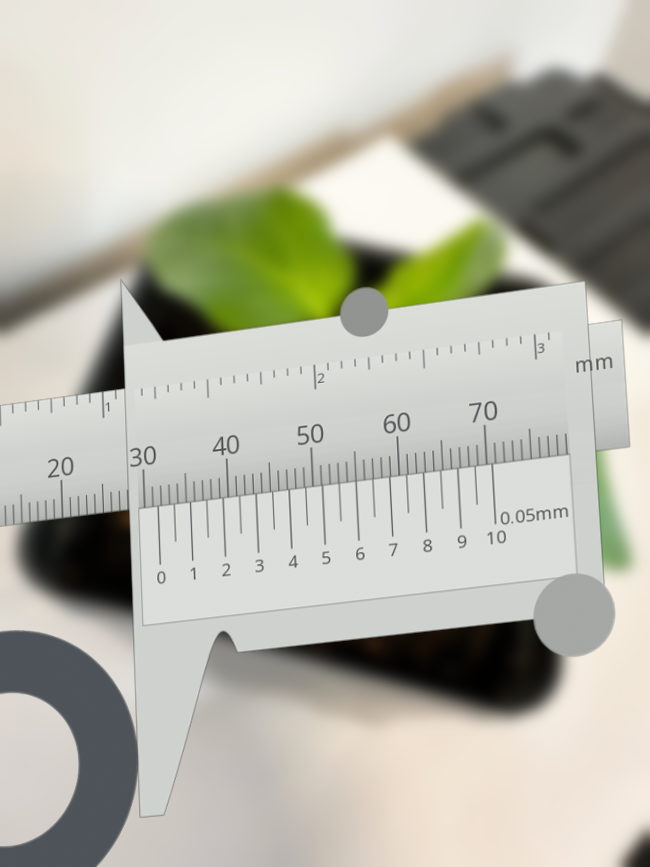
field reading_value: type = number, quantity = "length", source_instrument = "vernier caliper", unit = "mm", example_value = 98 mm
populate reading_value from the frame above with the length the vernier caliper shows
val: 31.6 mm
